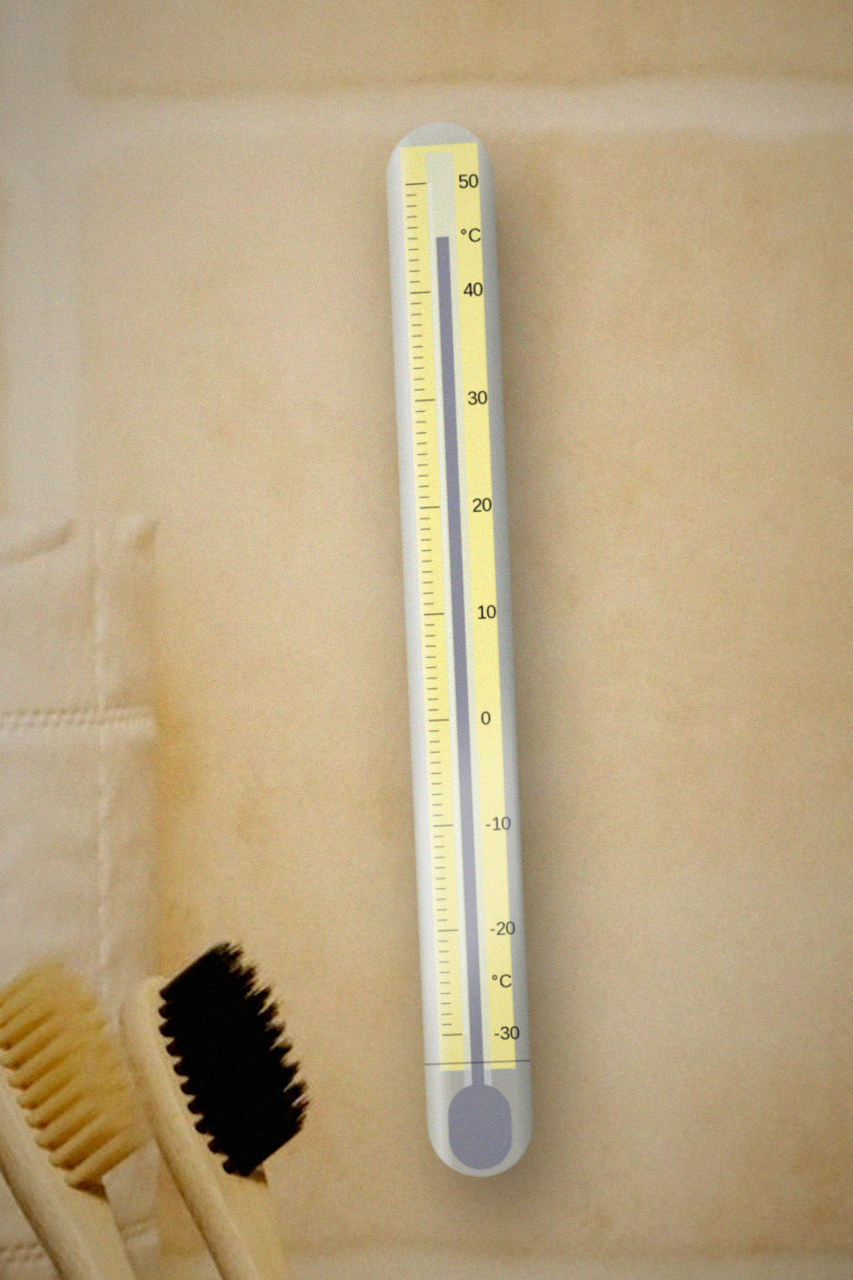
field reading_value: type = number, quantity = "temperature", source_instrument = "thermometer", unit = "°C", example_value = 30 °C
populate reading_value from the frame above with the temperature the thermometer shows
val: 45 °C
